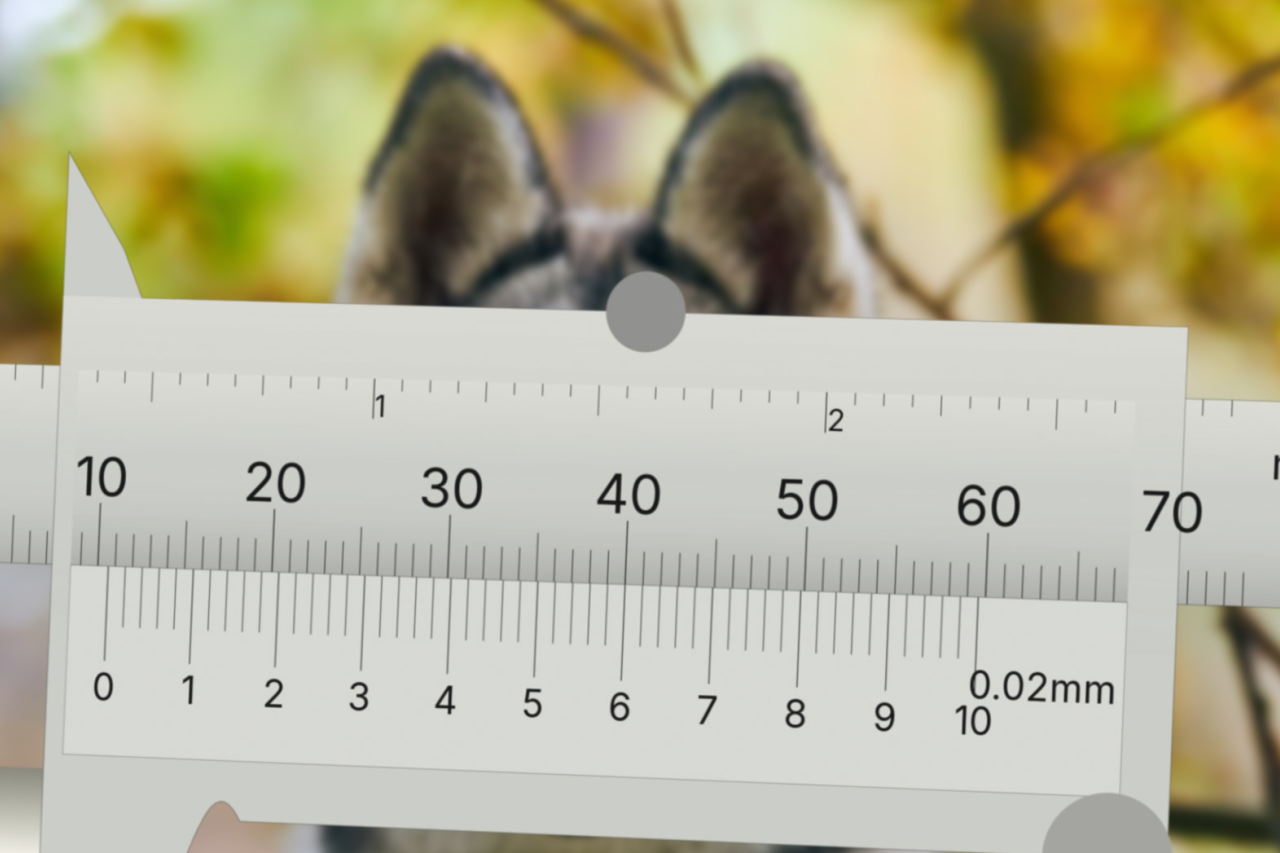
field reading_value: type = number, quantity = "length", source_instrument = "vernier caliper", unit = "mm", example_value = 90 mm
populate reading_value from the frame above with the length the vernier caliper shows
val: 10.6 mm
